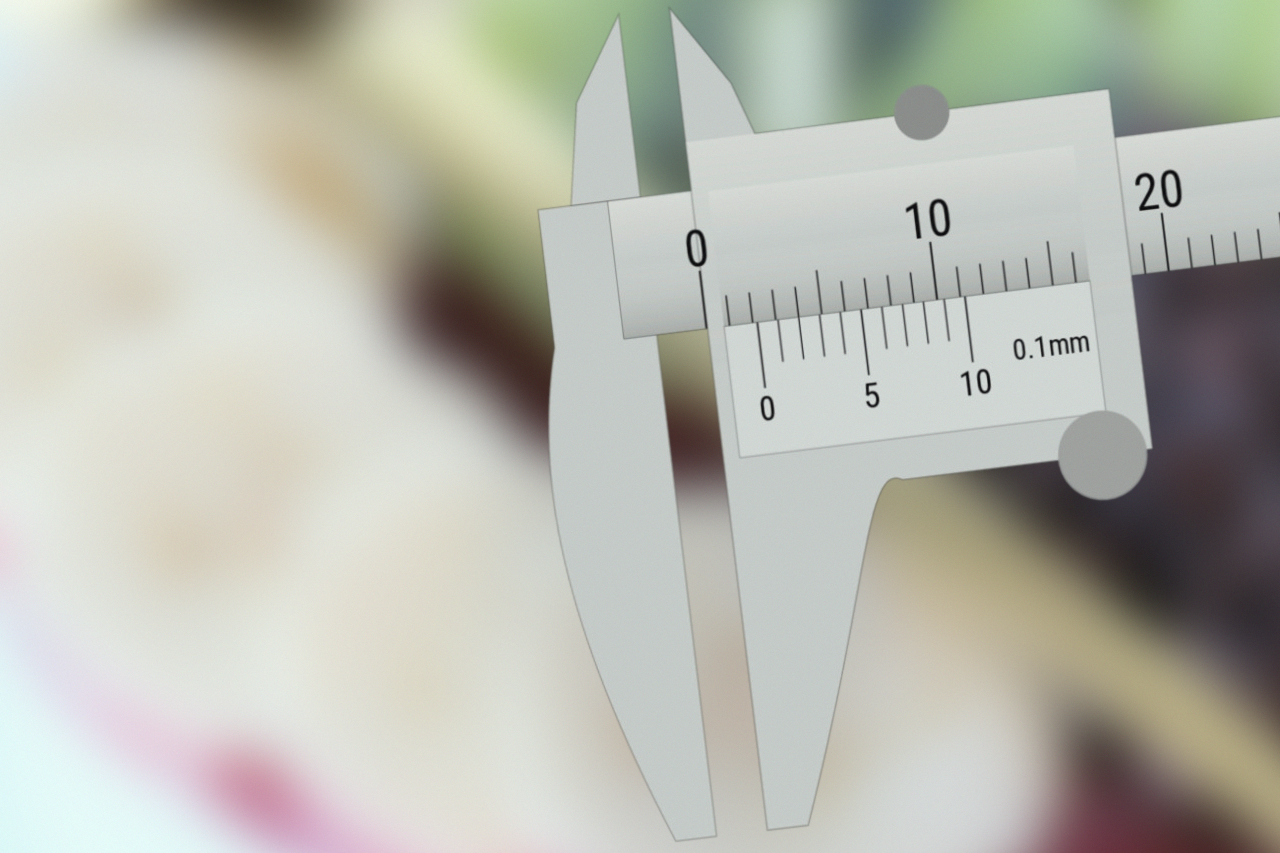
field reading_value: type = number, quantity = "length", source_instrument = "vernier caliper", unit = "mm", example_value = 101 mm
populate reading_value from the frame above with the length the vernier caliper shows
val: 2.2 mm
